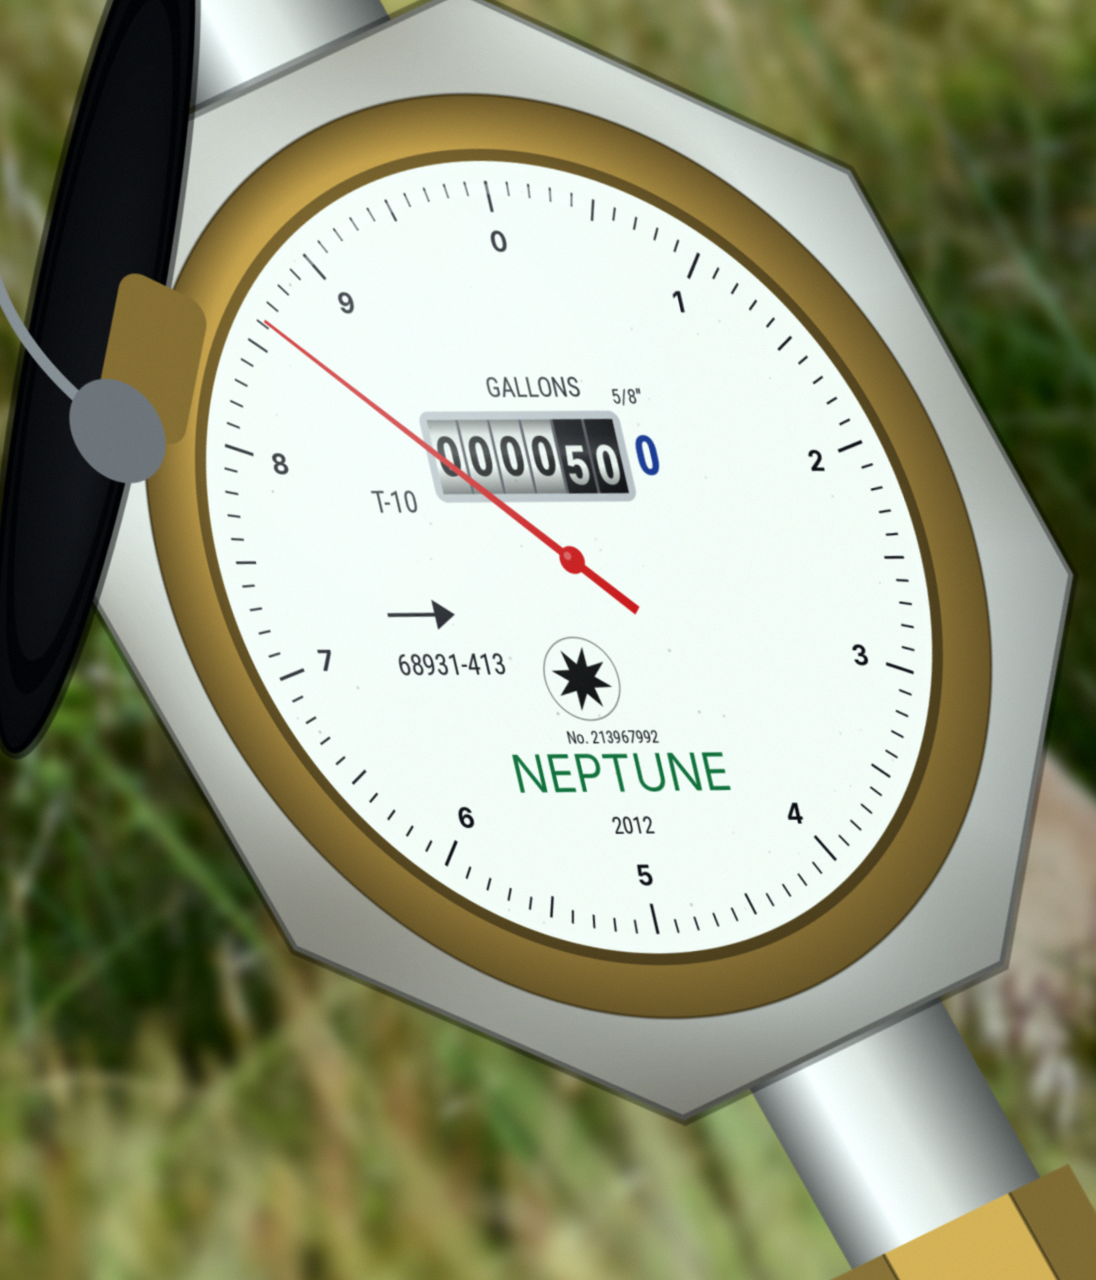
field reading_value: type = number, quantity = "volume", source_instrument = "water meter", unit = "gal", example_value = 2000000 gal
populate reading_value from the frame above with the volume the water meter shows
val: 498.6 gal
